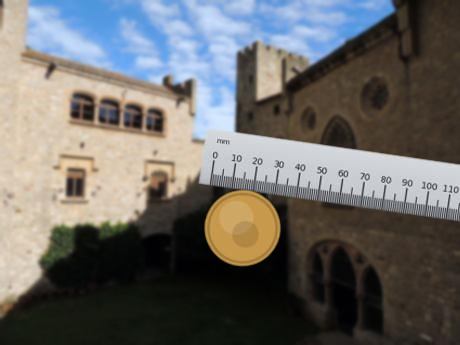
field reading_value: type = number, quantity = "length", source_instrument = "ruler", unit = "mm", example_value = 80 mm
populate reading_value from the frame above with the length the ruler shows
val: 35 mm
